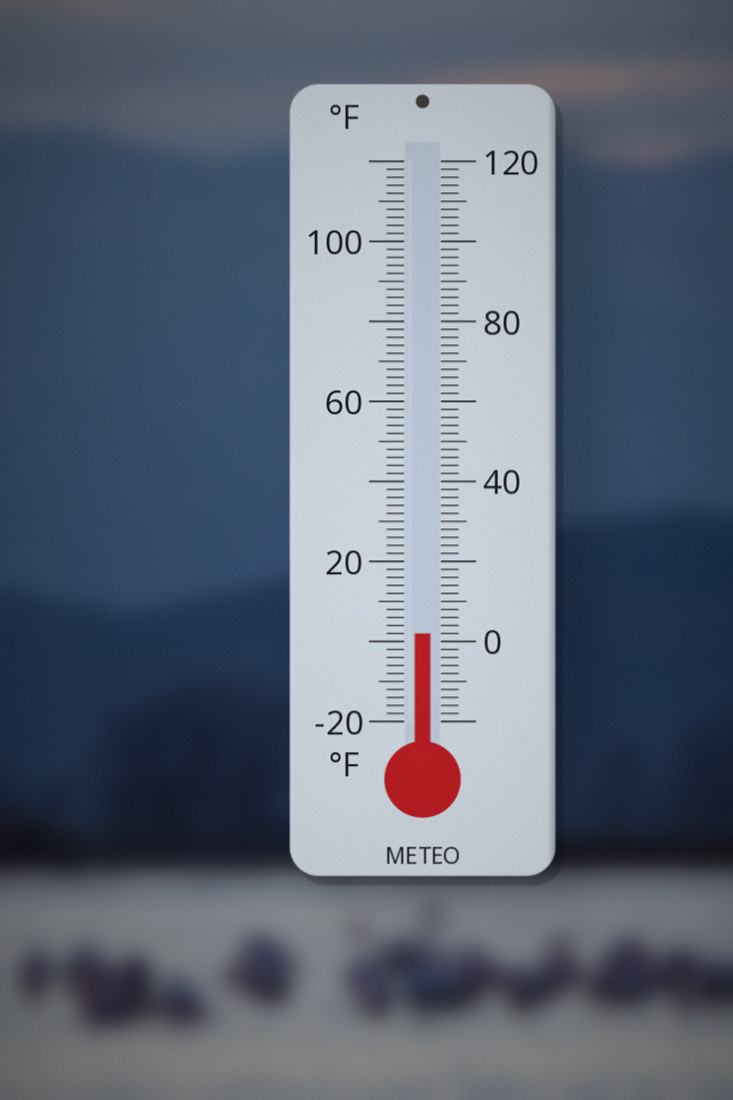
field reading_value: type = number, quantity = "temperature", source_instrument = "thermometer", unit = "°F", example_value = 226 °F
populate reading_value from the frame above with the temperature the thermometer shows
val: 2 °F
